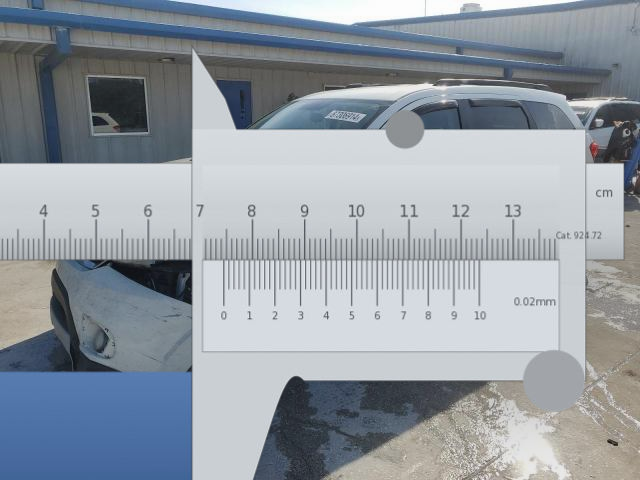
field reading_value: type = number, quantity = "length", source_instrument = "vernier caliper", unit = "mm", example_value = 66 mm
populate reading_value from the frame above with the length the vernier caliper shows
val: 74.5 mm
